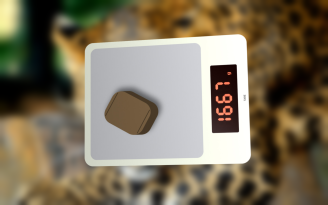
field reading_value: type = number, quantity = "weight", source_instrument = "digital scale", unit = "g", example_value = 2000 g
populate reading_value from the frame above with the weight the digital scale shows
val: 1667 g
